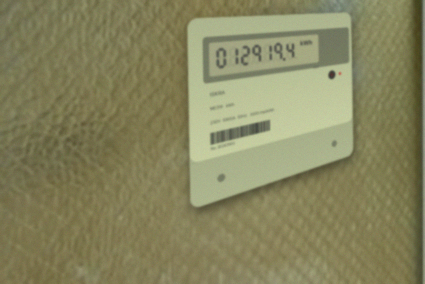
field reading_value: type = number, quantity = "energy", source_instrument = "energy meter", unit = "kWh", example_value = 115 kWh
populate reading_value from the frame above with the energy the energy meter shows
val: 12919.4 kWh
